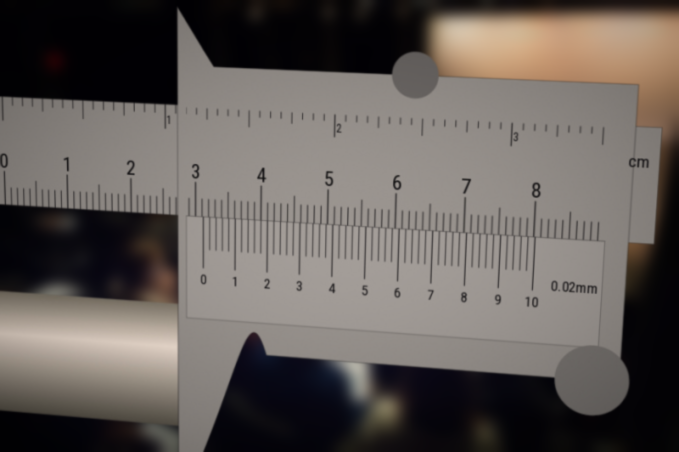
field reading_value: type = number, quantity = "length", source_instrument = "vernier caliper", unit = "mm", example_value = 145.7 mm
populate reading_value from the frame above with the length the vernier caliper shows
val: 31.2 mm
